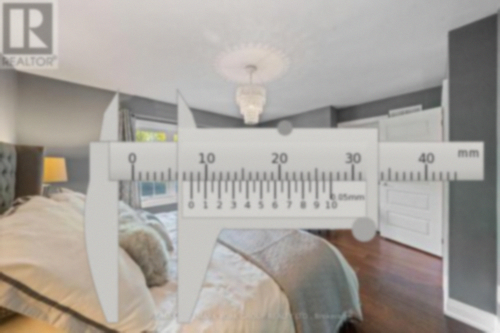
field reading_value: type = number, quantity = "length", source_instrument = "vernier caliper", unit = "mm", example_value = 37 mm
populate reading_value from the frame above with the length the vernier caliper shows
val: 8.0 mm
